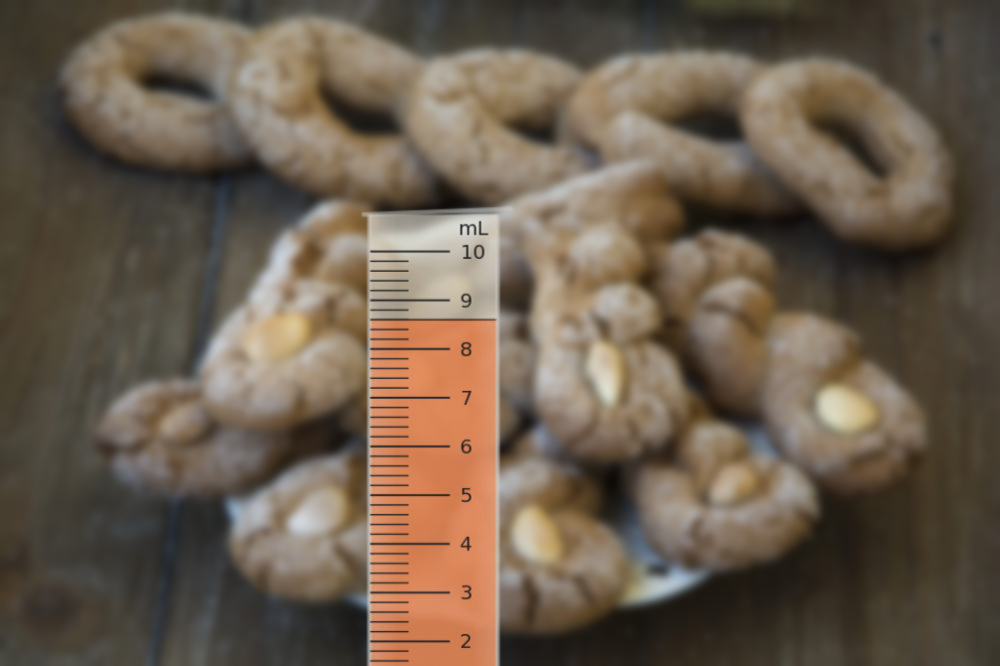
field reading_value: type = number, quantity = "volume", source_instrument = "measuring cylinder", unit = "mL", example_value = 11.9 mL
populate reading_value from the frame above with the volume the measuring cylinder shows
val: 8.6 mL
